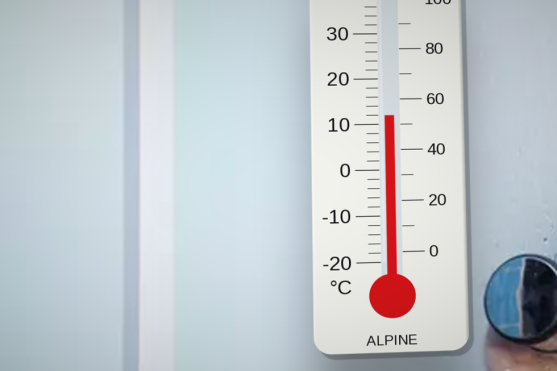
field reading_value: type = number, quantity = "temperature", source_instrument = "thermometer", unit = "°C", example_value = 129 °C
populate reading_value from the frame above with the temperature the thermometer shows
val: 12 °C
